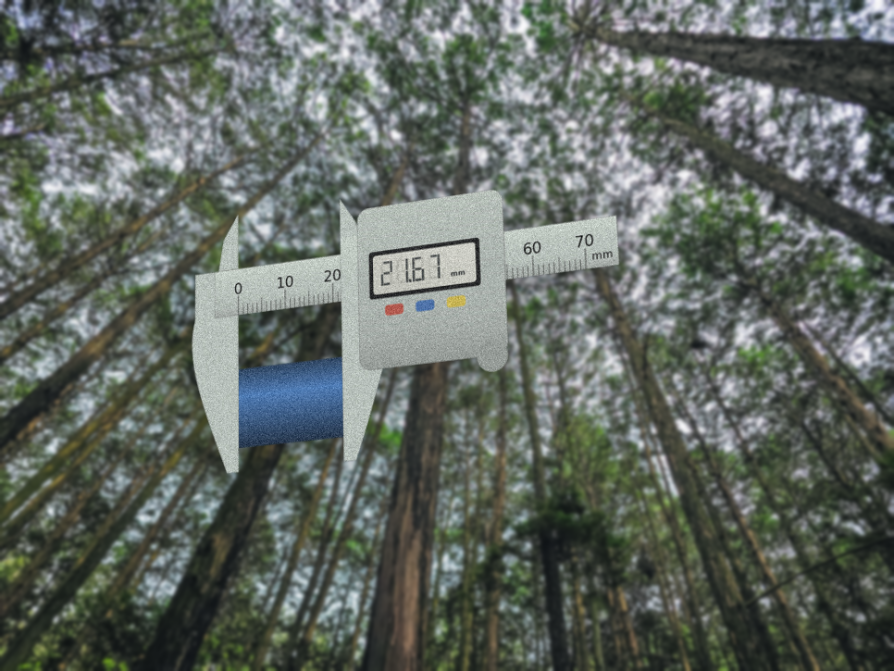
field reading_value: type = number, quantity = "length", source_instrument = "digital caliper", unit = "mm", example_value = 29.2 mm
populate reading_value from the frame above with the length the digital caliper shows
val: 21.67 mm
